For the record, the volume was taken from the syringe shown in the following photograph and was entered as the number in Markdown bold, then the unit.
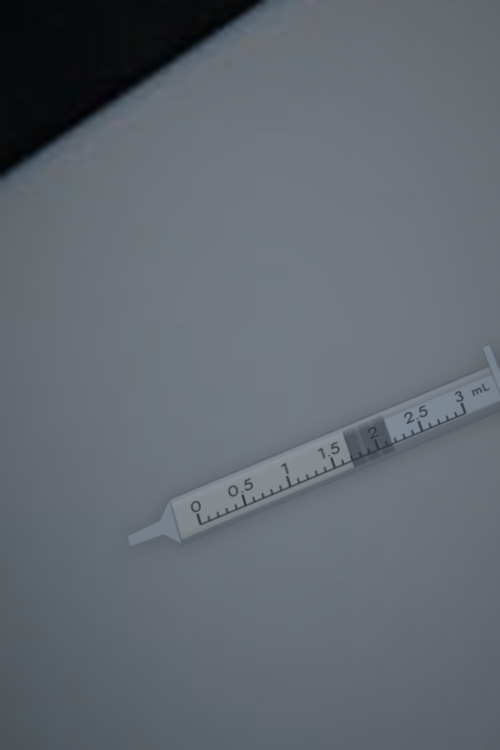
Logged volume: **1.7** mL
